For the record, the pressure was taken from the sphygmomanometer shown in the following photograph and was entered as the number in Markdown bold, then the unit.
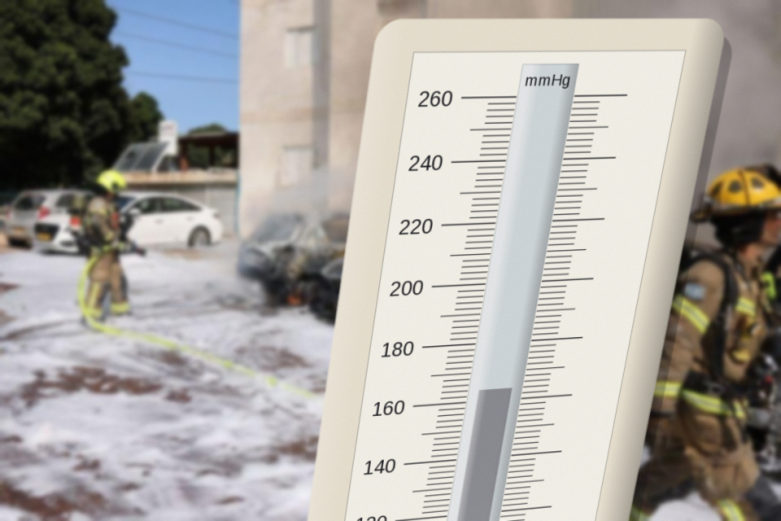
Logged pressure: **164** mmHg
